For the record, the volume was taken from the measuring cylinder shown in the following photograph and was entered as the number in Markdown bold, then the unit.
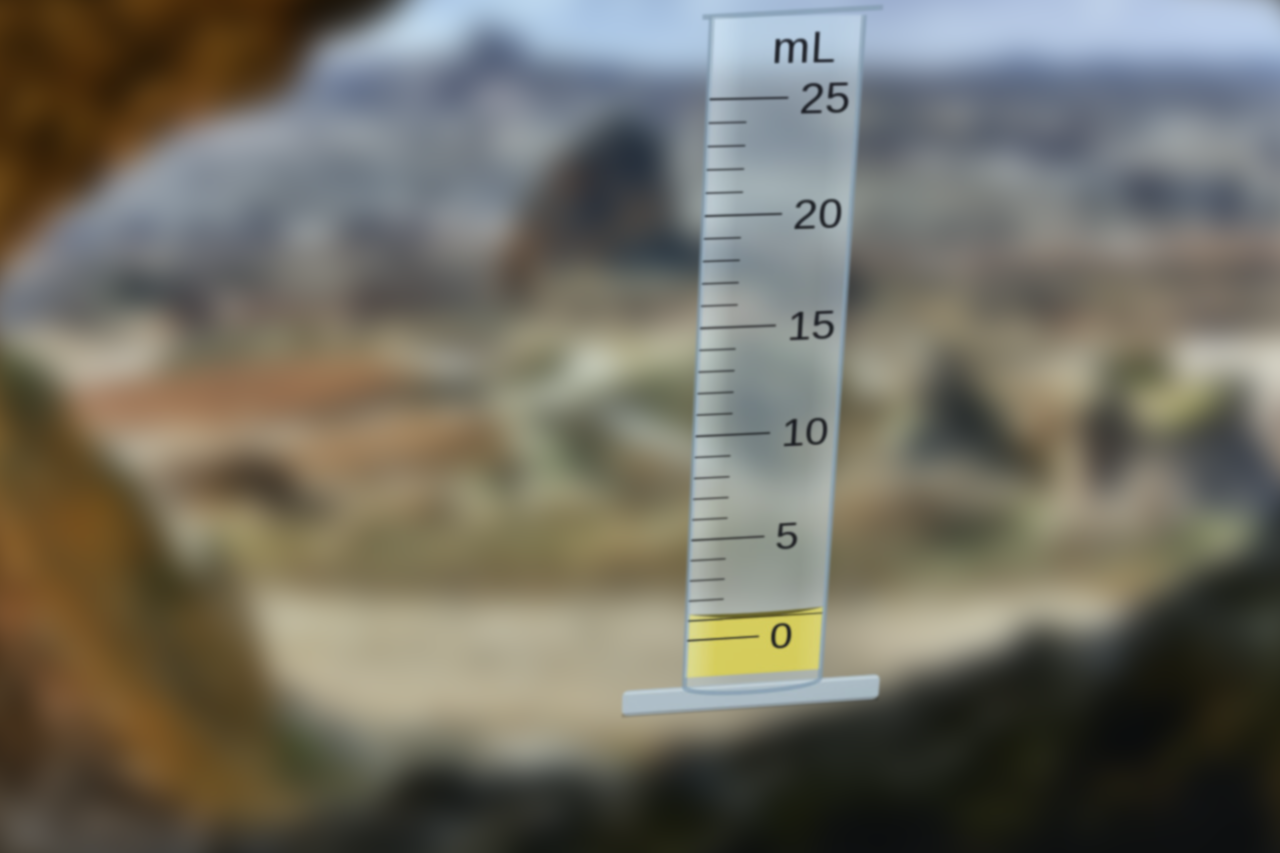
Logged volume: **1** mL
